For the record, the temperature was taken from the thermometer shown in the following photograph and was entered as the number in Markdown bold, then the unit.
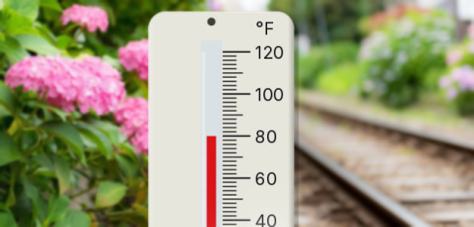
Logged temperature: **80** °F
